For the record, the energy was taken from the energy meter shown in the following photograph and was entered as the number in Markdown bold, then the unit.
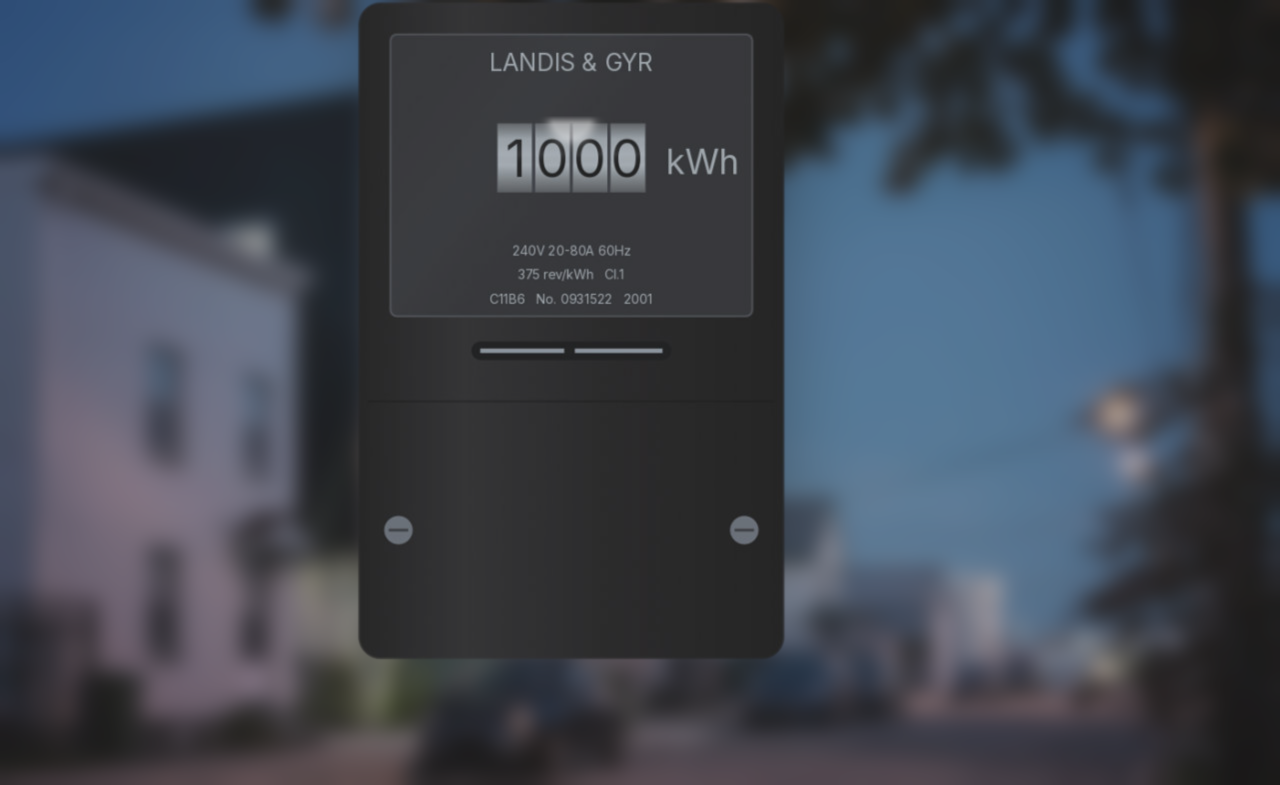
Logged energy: **1000** kWh
